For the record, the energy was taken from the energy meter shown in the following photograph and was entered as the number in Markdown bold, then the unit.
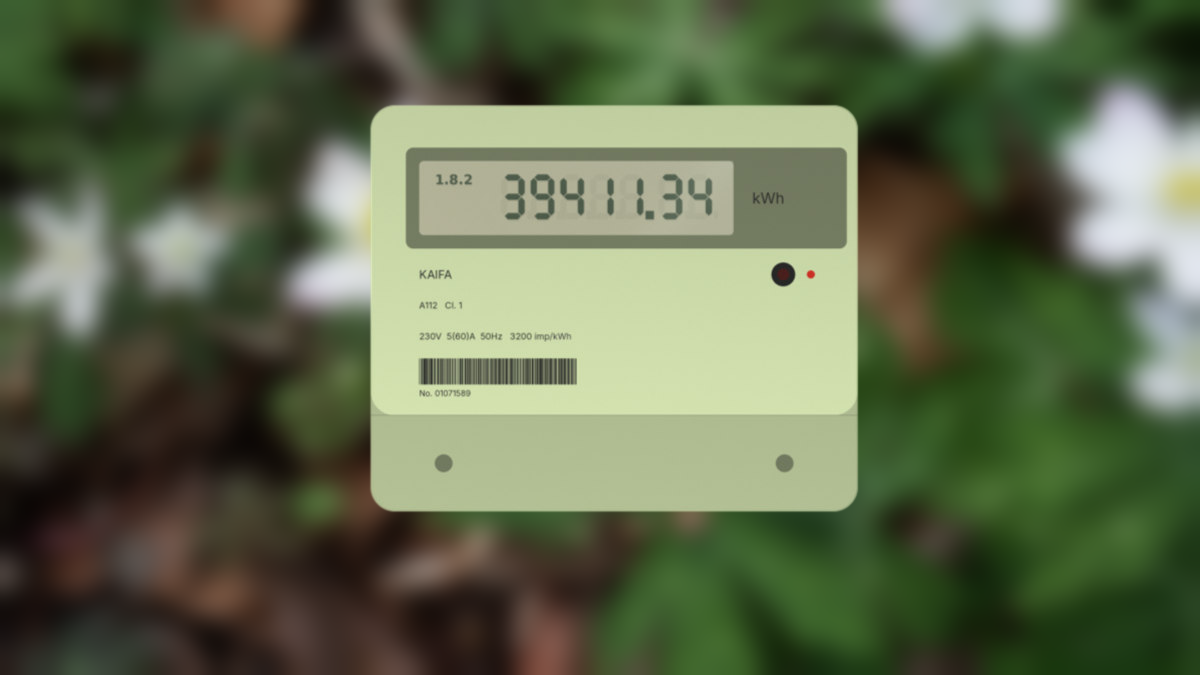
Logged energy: **39411.34** kWh
